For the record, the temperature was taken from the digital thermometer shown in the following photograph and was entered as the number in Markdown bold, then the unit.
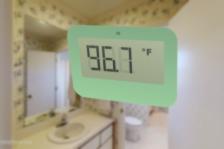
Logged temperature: **96.7** °F
